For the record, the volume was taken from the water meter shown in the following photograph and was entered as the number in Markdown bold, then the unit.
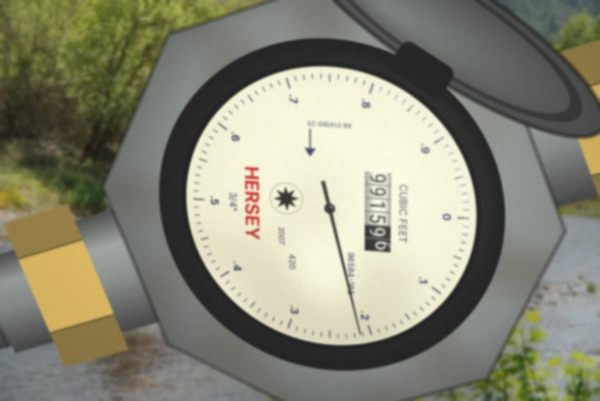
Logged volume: **991596.21** ft³
